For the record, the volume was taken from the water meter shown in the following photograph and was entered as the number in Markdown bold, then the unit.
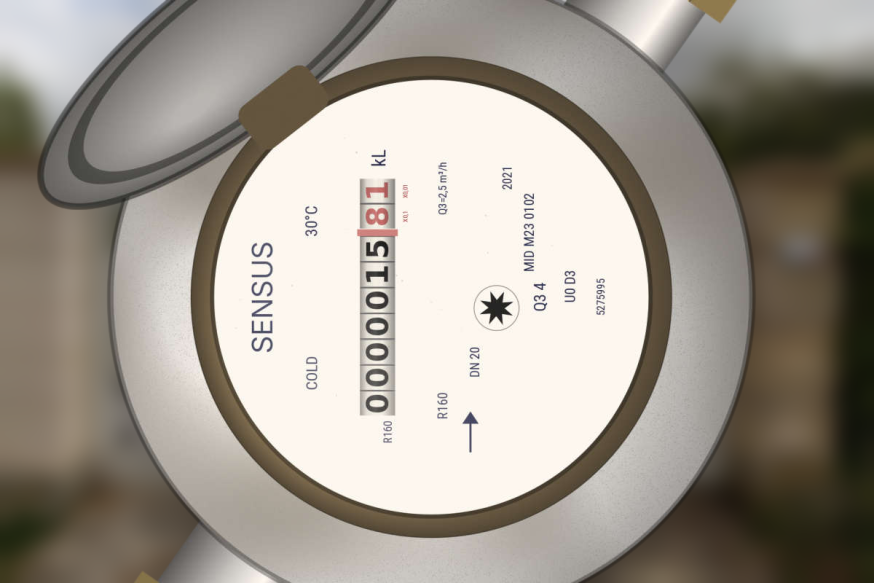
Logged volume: **15.81** kL
